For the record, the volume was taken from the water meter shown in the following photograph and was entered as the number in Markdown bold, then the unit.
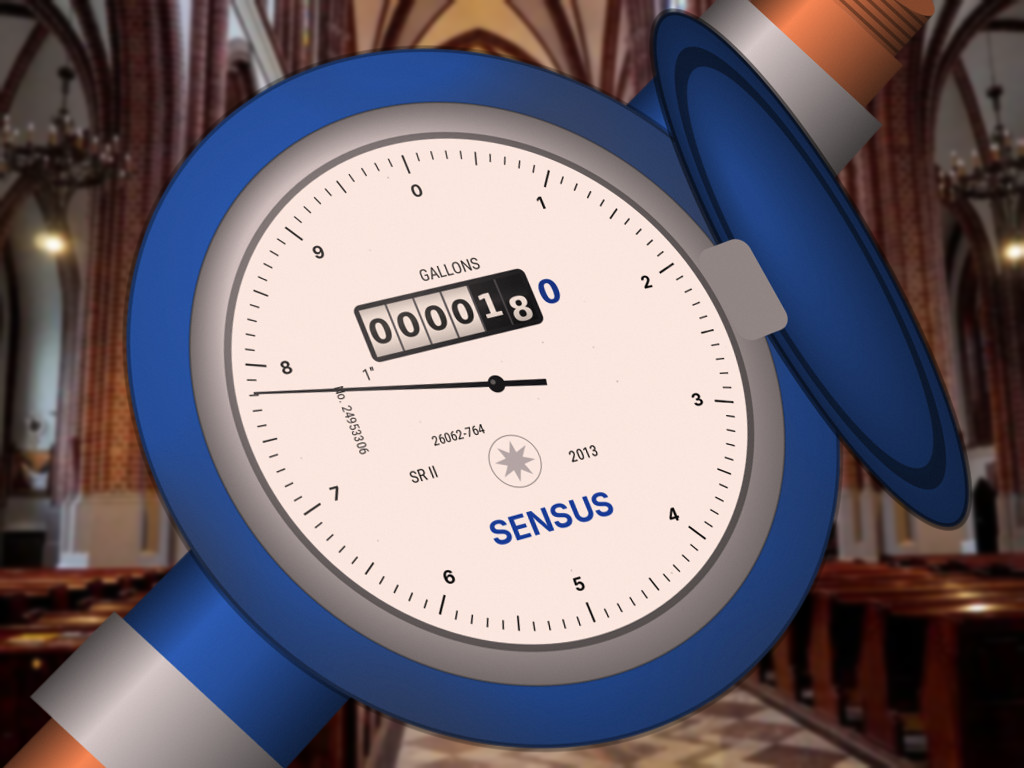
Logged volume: **177.8** gal
